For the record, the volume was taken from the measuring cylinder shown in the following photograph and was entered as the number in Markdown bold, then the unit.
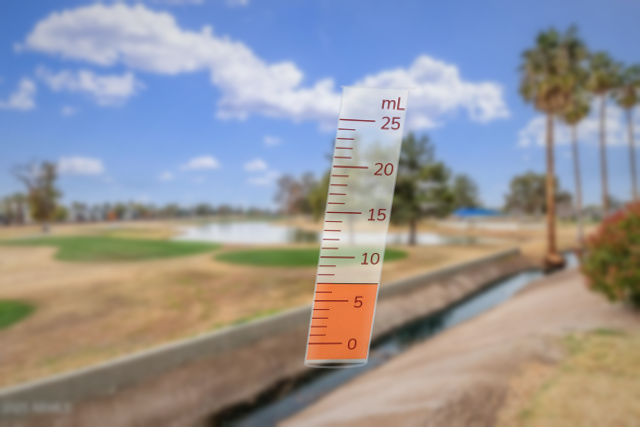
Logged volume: **7** mL
